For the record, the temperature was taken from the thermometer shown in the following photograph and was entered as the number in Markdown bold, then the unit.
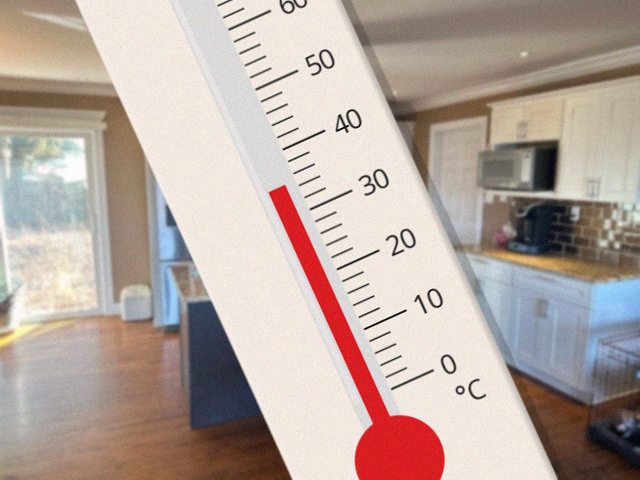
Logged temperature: **35** °C
